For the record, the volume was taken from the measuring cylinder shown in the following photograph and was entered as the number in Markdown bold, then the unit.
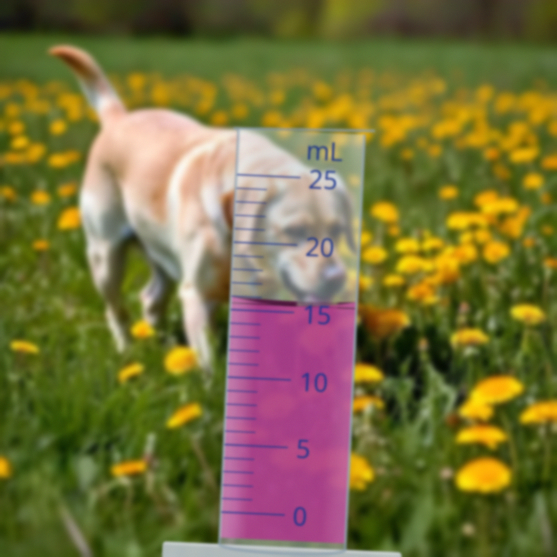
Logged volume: **15.5** mL
